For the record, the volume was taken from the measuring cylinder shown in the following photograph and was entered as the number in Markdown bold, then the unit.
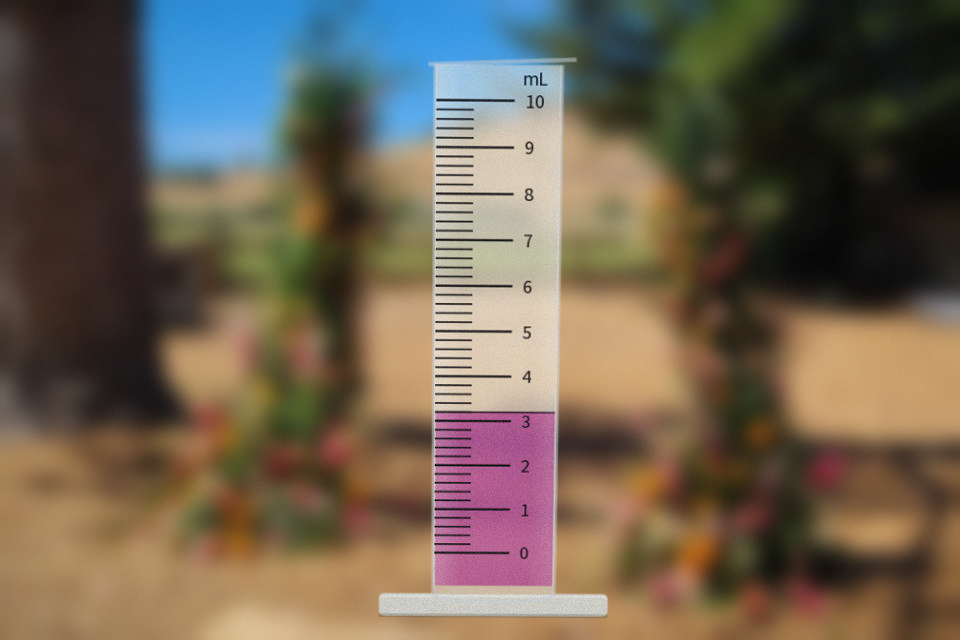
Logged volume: **3.2** mL
